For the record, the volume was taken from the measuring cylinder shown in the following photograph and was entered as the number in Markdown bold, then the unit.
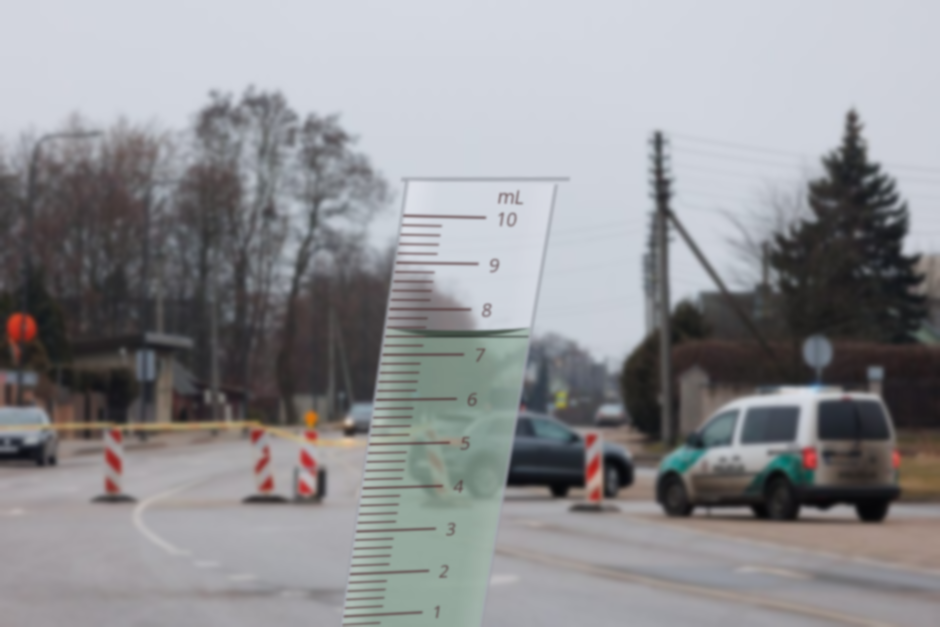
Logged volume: **7.4** mL
